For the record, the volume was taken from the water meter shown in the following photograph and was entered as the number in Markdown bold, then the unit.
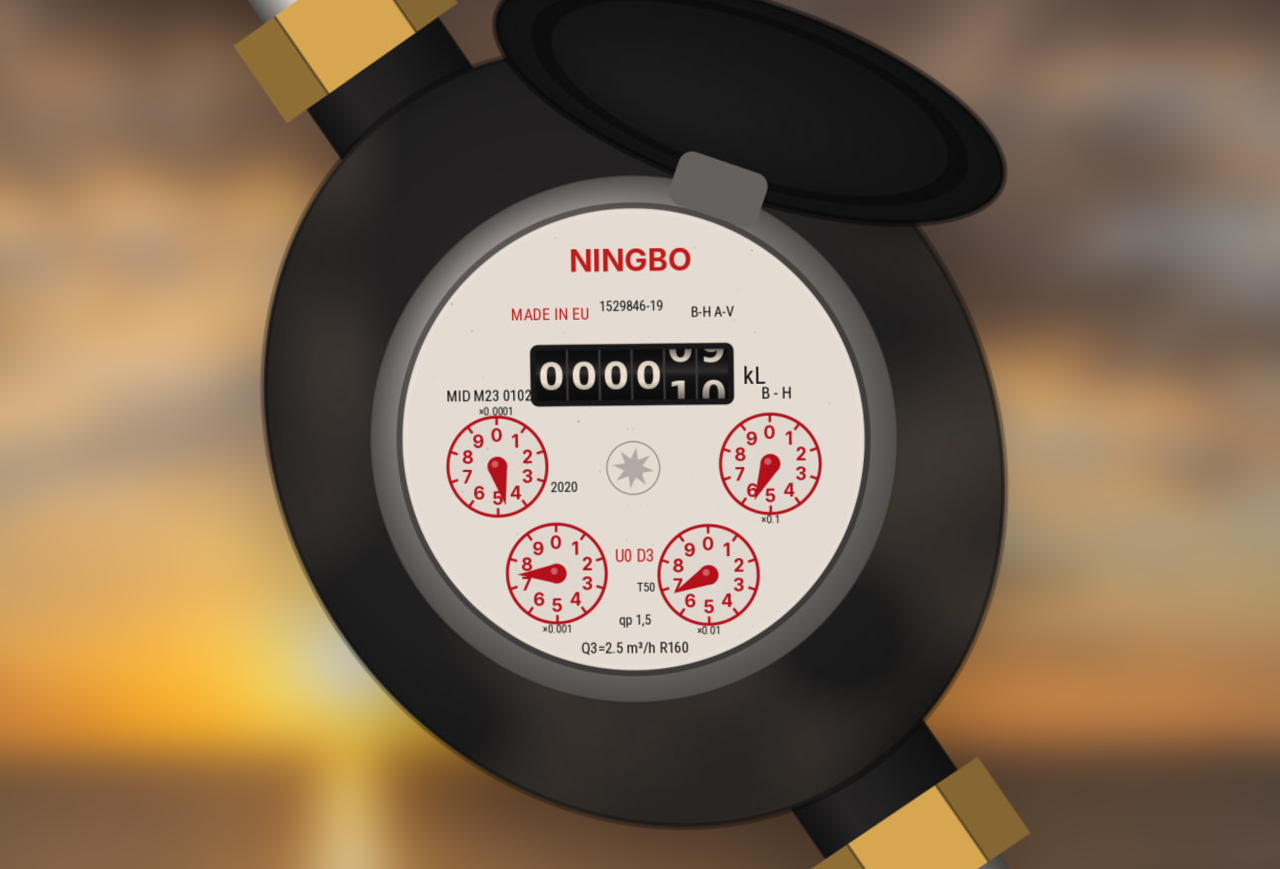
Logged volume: **9.5674** kL
